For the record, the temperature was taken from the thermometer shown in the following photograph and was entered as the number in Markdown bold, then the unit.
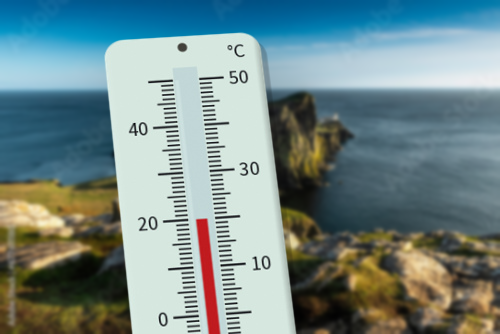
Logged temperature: **20** °C
